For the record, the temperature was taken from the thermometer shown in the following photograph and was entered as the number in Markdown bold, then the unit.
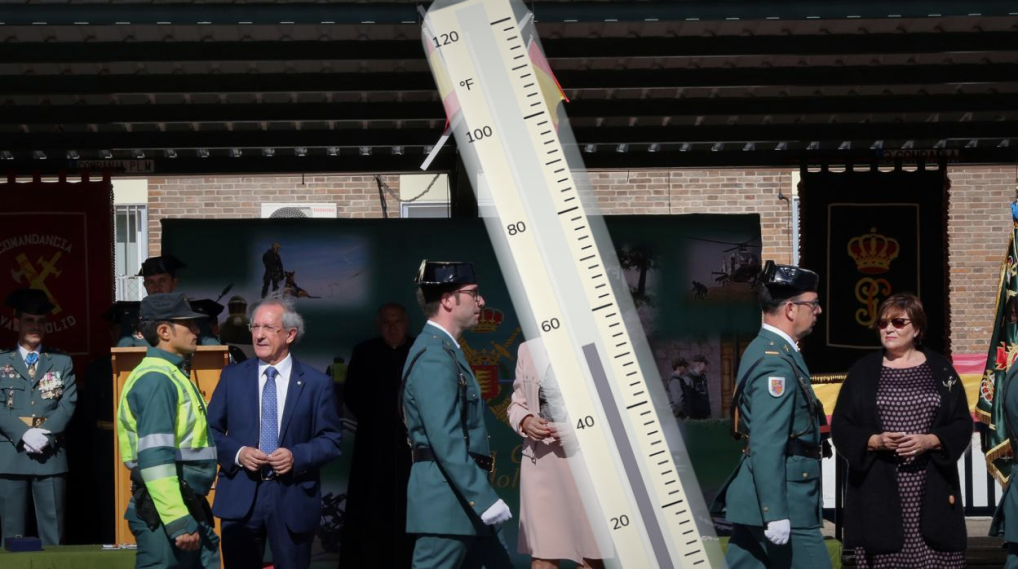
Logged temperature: **54** °F
